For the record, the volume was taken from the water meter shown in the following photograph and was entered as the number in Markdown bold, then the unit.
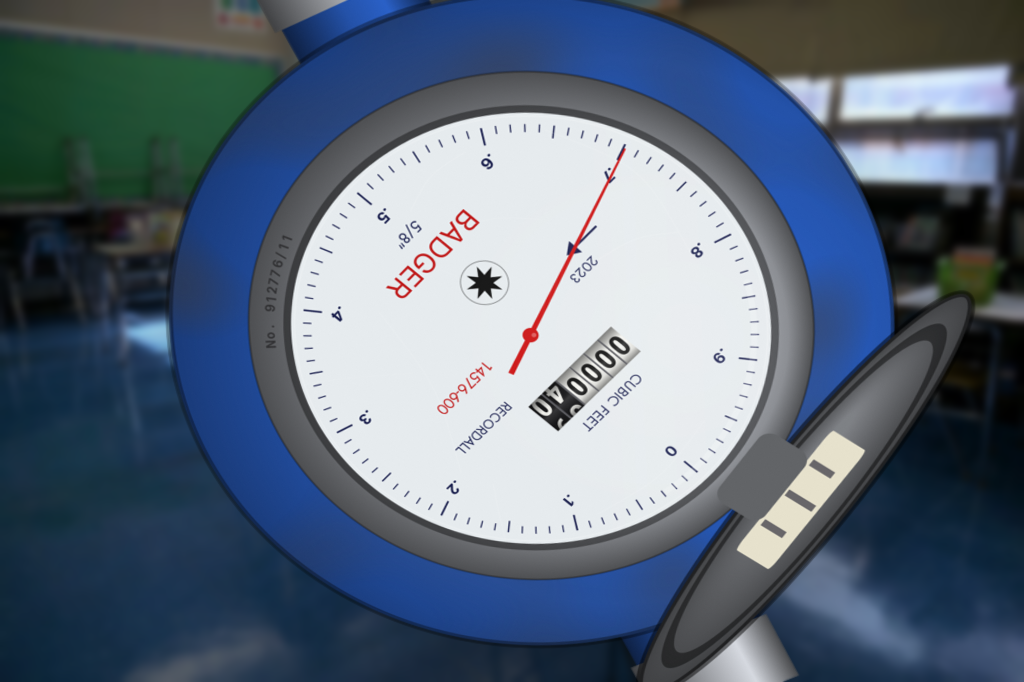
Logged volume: **39.70** ft³
